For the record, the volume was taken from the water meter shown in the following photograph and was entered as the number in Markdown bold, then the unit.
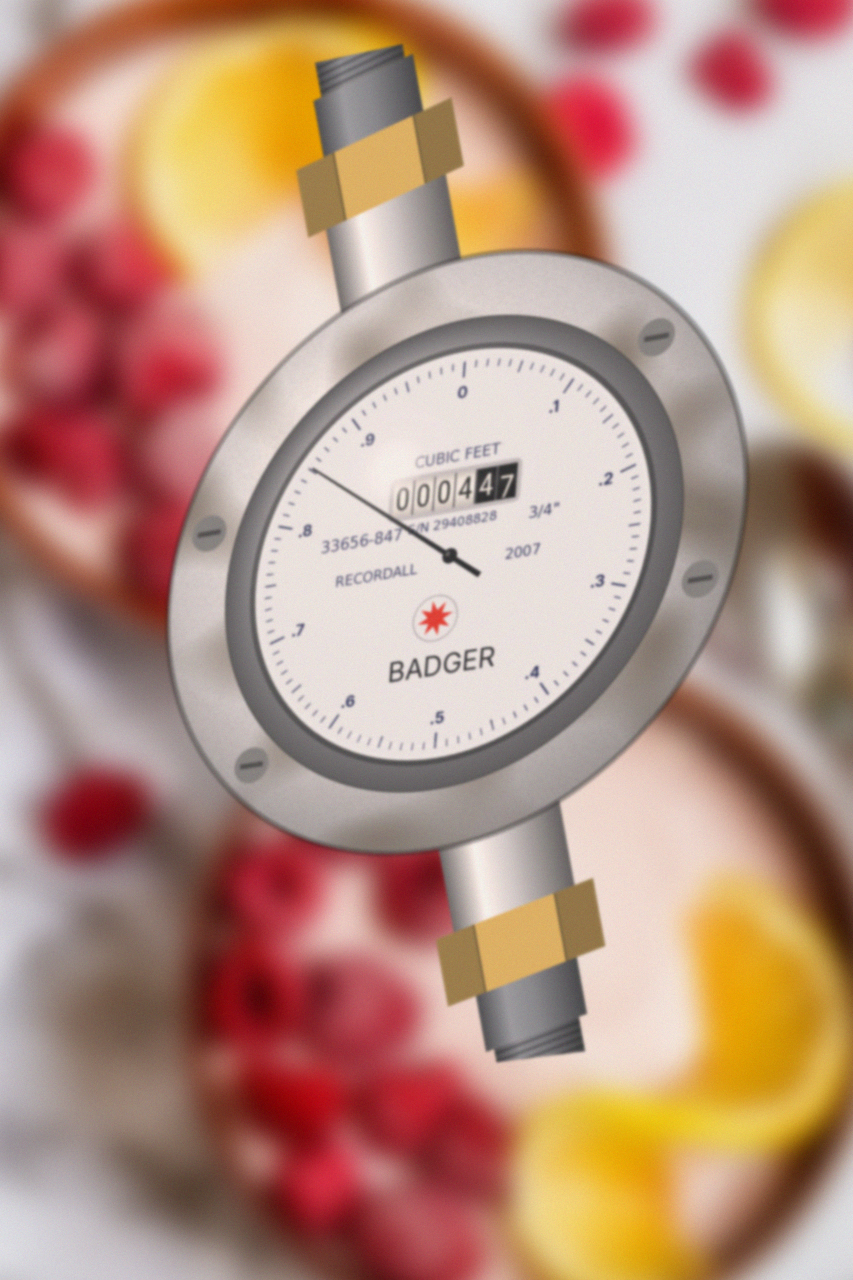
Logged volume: **446.85** ft³
